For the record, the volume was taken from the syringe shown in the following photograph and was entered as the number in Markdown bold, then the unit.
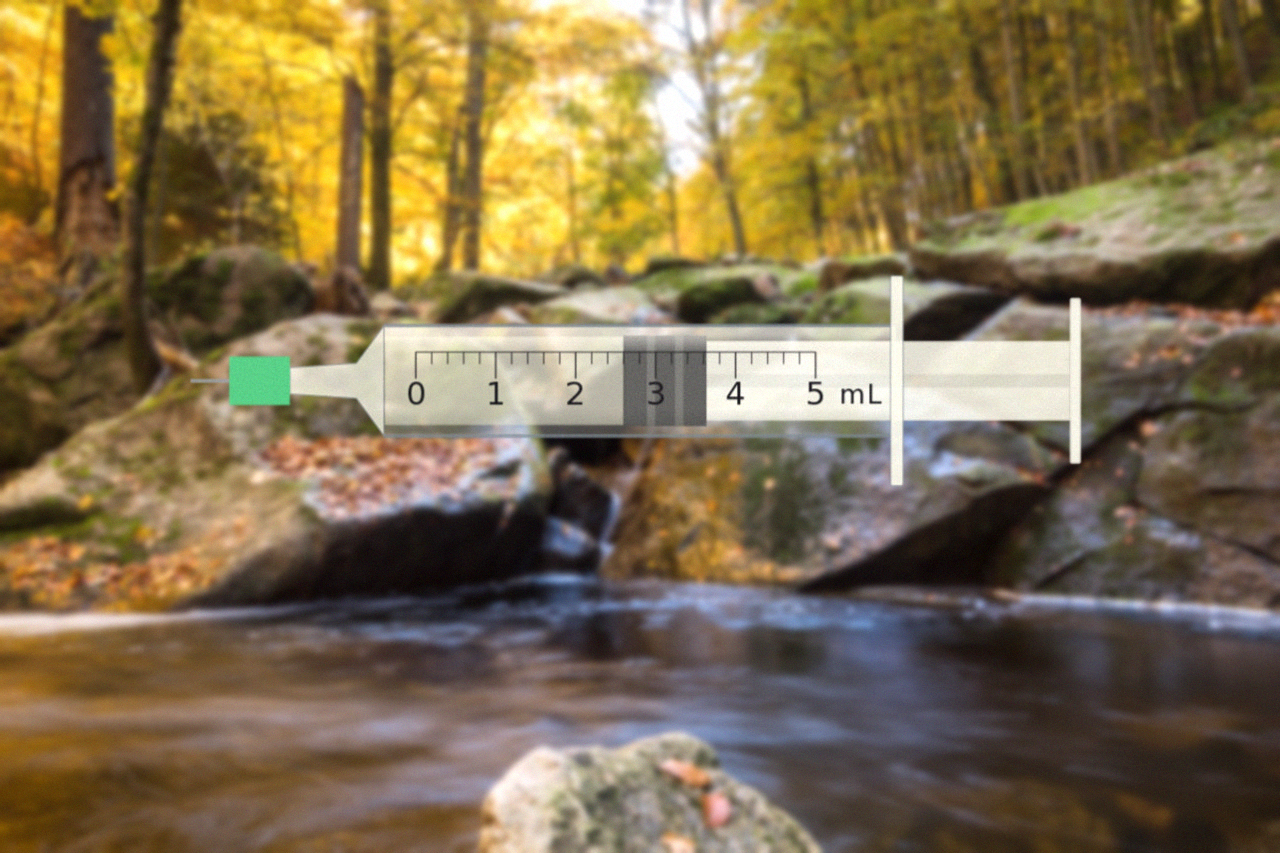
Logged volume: **2.6** mL
